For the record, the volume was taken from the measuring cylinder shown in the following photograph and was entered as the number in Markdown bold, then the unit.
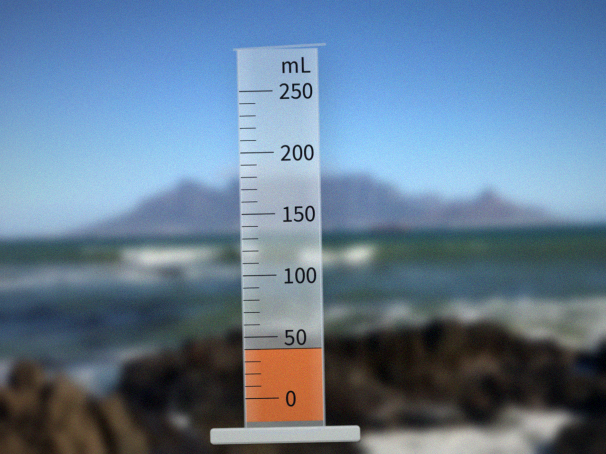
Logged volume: **40** mL
